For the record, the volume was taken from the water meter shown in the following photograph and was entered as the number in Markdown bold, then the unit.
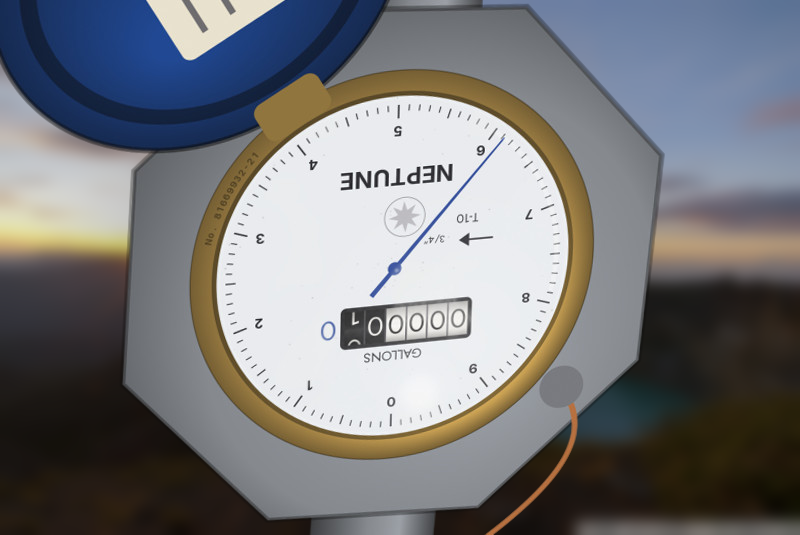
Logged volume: **6.1** gal
